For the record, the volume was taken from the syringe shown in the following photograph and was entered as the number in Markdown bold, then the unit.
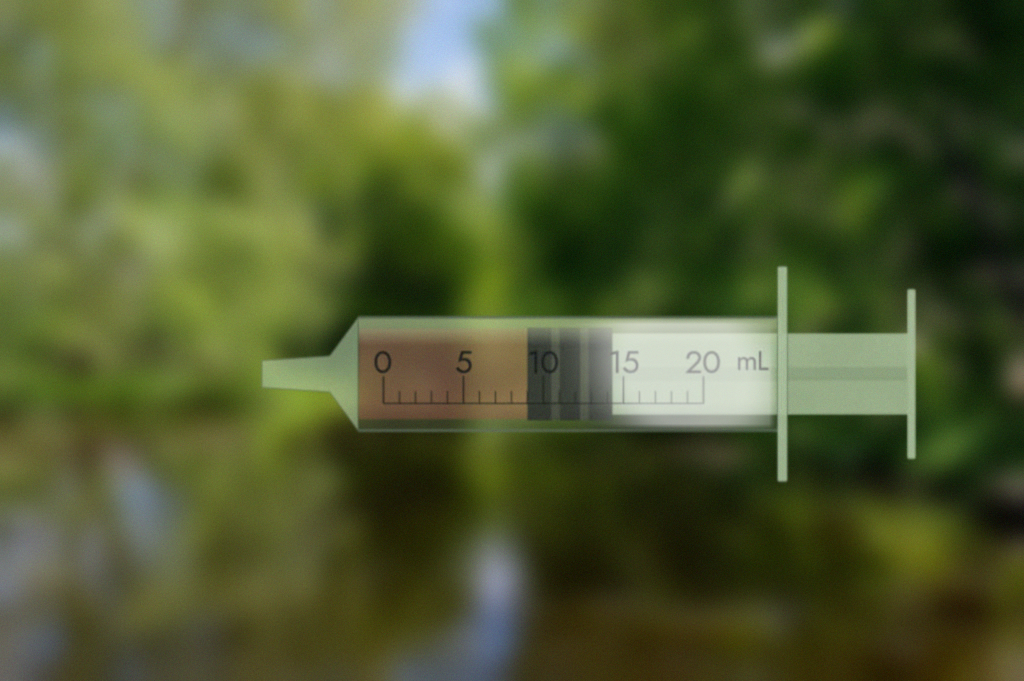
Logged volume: **9** mL
